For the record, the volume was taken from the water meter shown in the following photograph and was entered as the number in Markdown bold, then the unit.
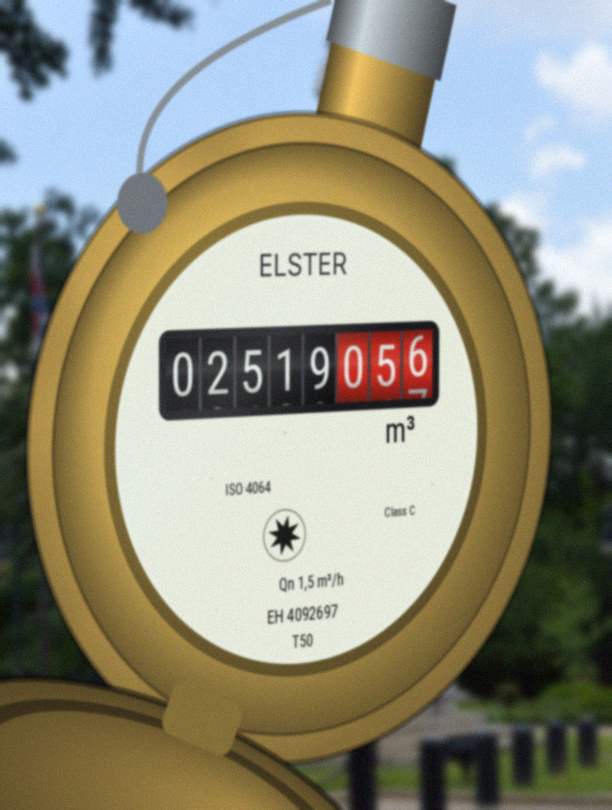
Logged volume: **2519.056** m³
